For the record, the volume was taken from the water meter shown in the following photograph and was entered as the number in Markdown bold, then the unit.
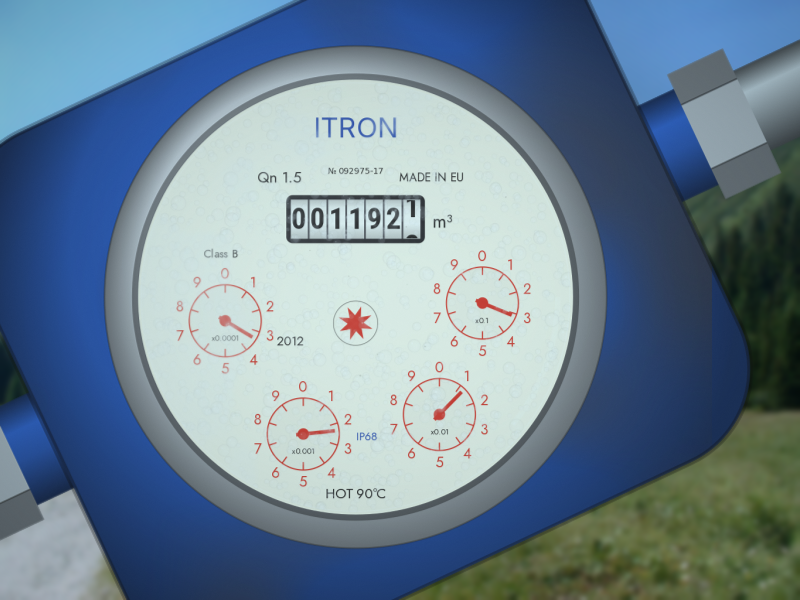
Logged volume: **11921.3123** m³
